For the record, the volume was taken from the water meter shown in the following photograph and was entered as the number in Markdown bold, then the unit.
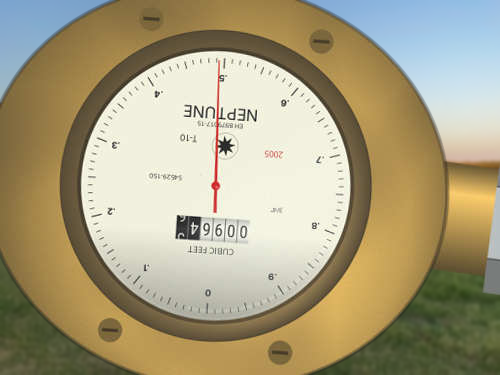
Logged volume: **9645.49** ft³
